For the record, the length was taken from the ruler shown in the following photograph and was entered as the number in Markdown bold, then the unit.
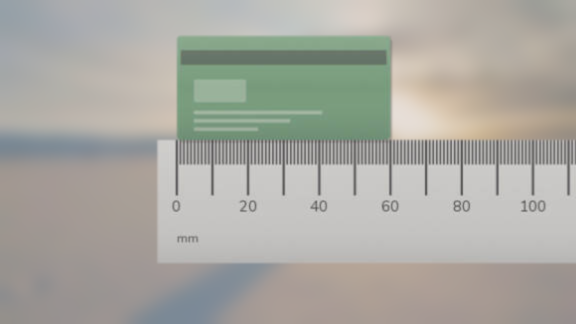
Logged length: **60** mm
